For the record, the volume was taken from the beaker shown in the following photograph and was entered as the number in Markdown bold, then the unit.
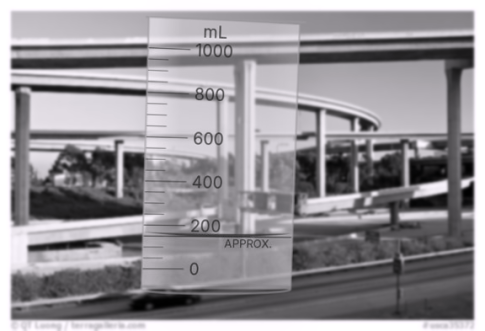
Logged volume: **150** mL
